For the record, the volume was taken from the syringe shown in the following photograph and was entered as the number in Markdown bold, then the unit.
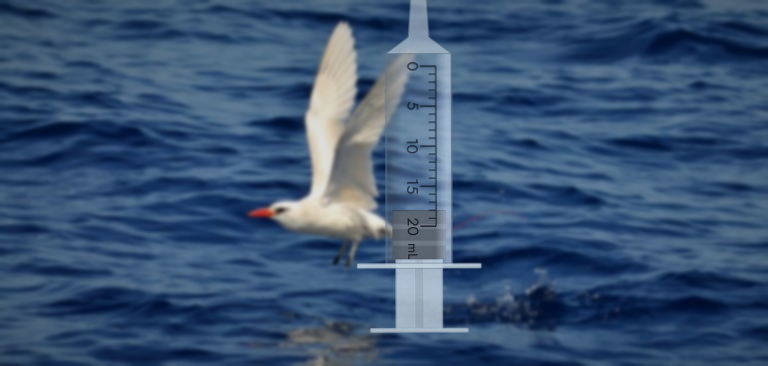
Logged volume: **18** mL
